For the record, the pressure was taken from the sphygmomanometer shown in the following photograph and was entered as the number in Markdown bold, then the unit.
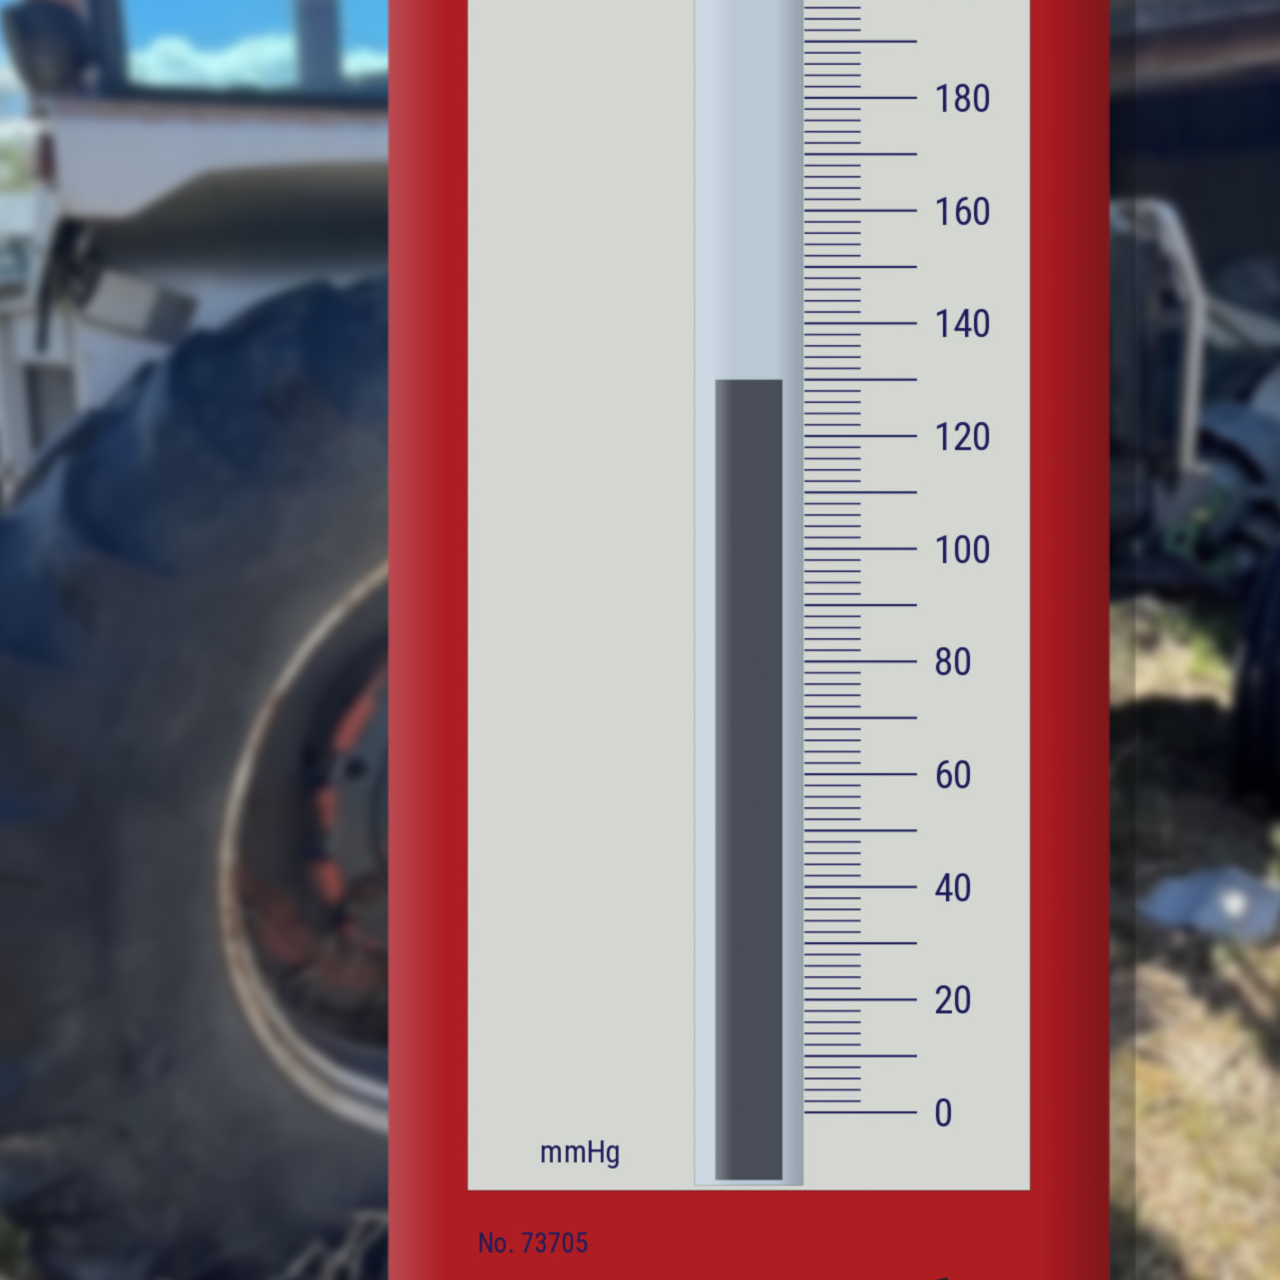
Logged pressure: **130** mmHg
